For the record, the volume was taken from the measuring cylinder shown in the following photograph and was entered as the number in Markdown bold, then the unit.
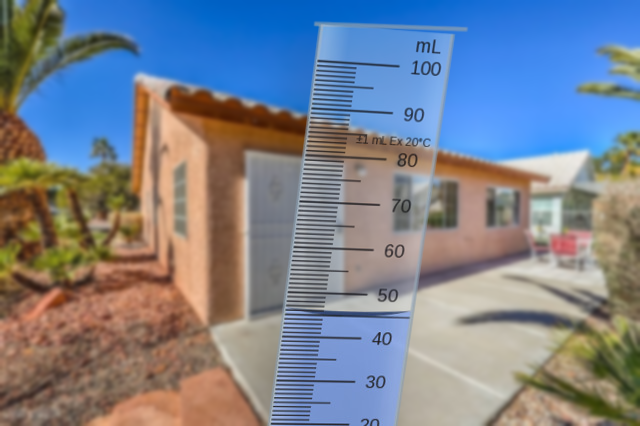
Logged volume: **45** mL
